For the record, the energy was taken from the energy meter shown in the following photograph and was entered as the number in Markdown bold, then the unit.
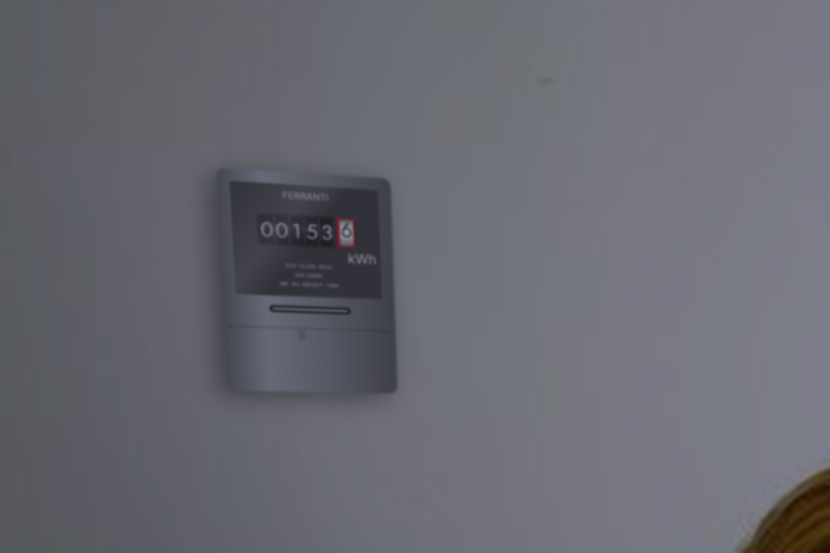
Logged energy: **153.6** kWh
